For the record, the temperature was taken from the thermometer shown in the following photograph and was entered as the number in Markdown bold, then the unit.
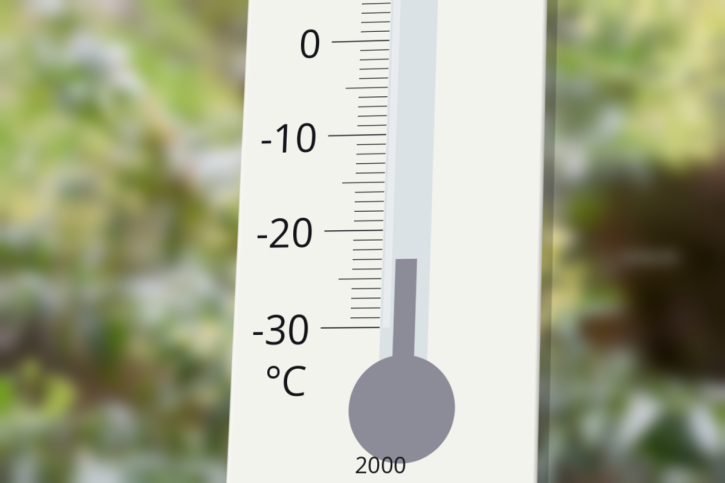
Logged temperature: **-23** °C
